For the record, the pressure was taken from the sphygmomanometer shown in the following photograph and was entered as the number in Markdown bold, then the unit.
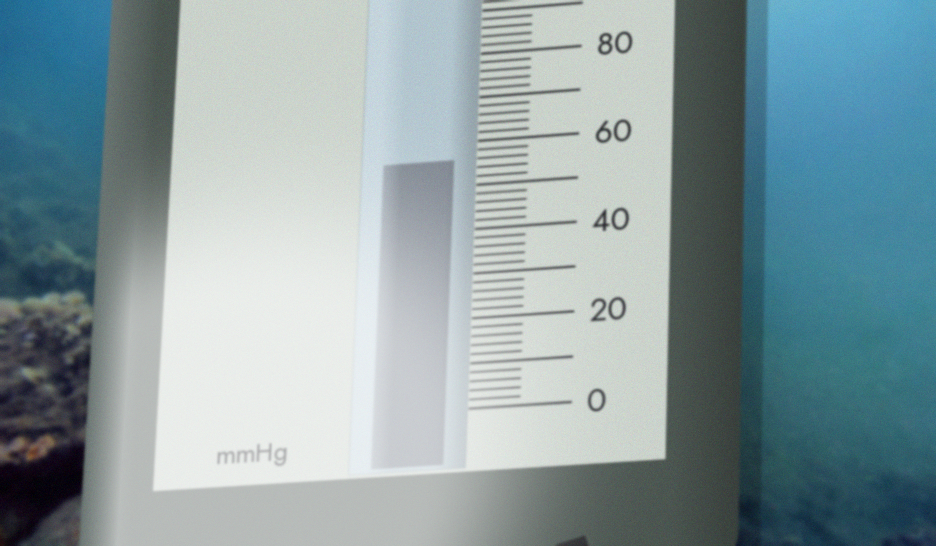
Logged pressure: **56** mmHg
